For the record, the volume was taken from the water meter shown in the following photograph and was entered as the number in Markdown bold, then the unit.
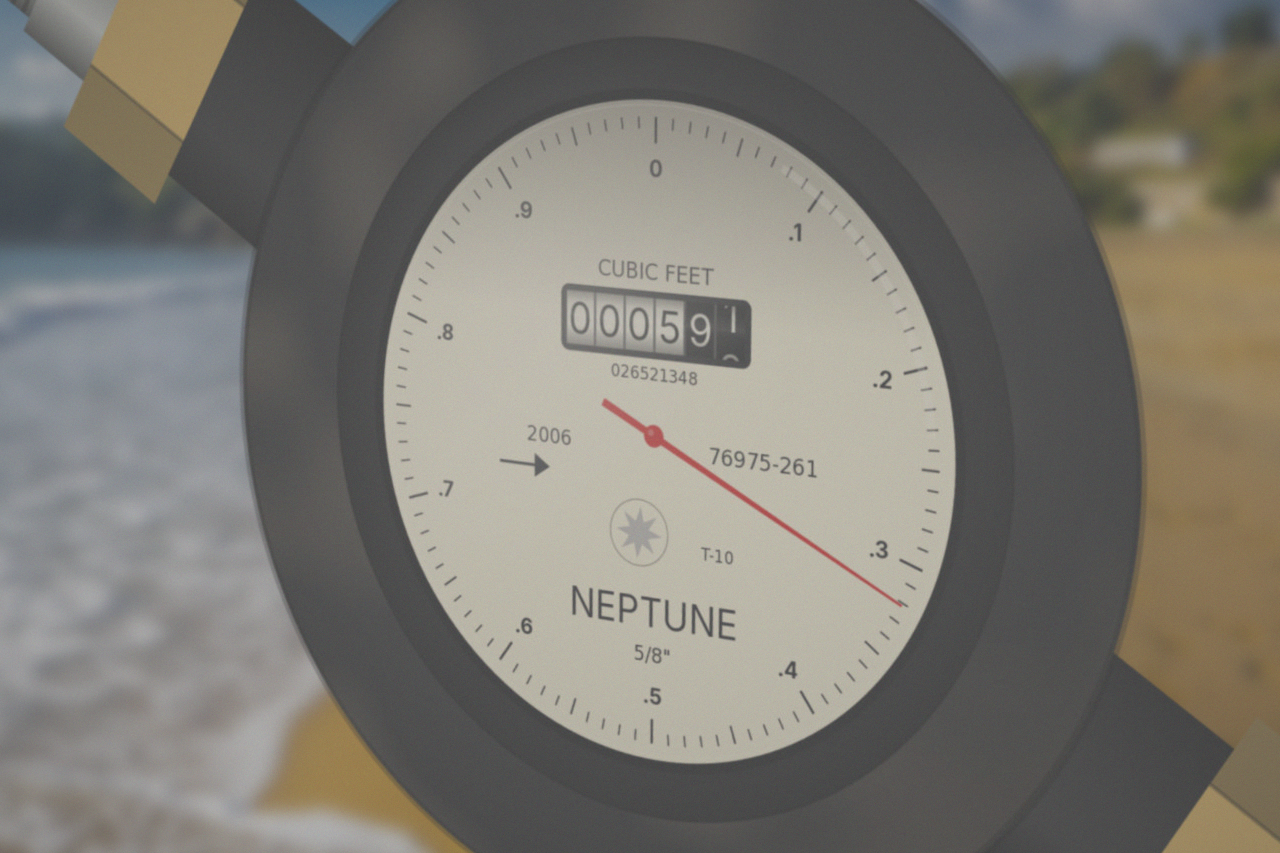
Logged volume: **591.32** ft³
